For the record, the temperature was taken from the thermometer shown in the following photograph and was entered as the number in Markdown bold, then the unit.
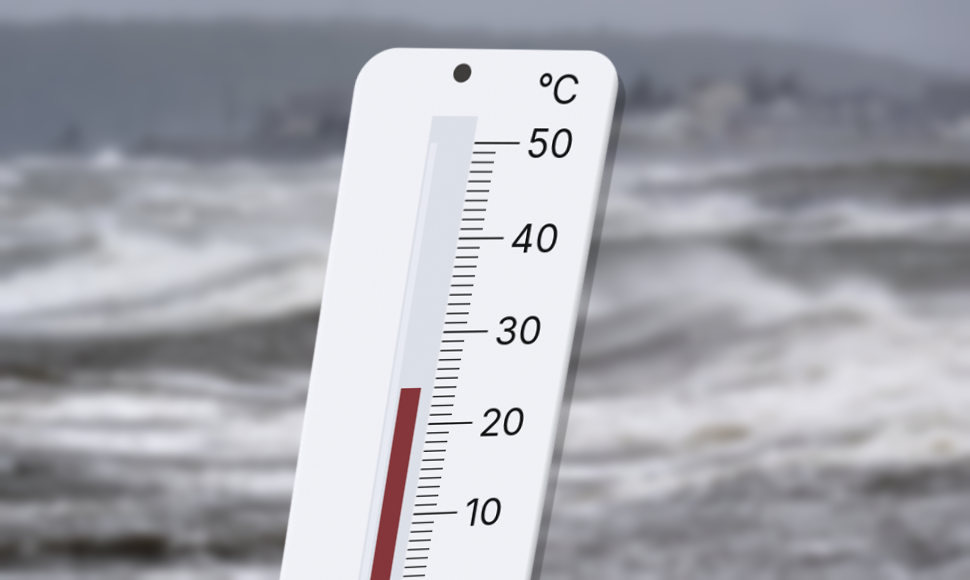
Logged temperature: **24** °C
